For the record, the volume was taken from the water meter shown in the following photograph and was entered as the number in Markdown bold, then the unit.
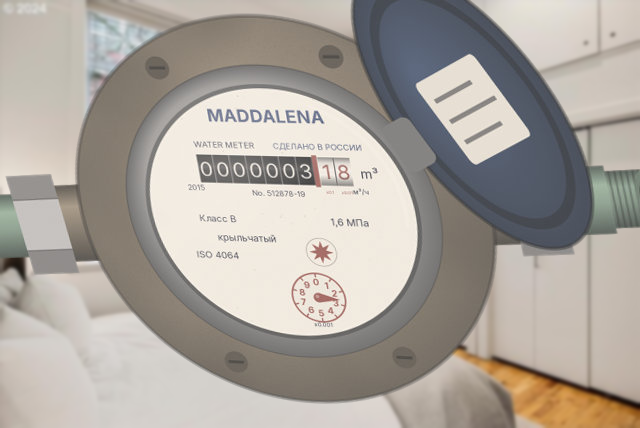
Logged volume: **3.182** m³
